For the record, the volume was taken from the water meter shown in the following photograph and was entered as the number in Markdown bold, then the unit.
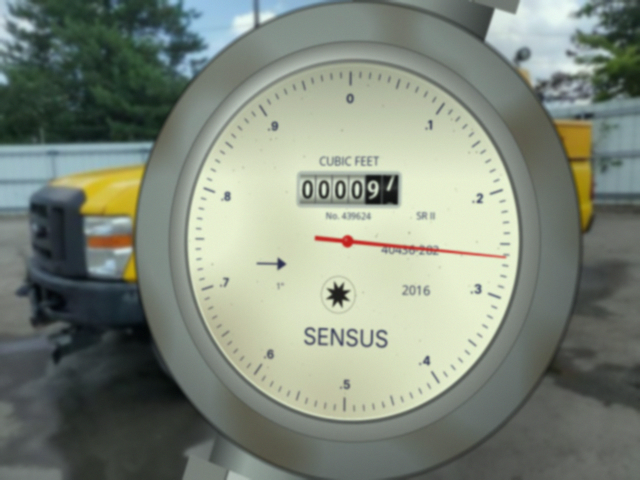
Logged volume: **97.26** ft³
